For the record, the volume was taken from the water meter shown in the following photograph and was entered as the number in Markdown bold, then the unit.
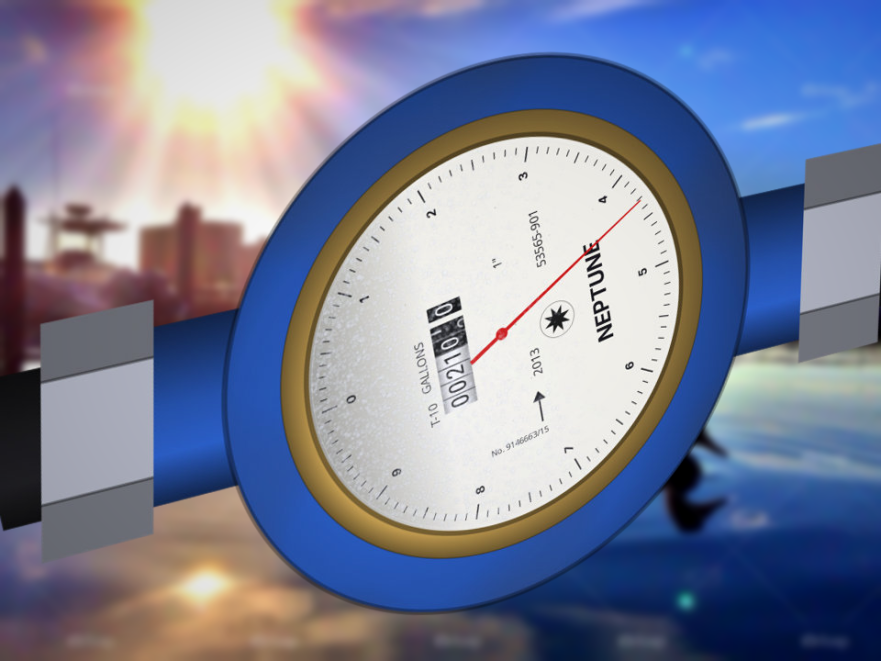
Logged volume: **21014.3** gal
